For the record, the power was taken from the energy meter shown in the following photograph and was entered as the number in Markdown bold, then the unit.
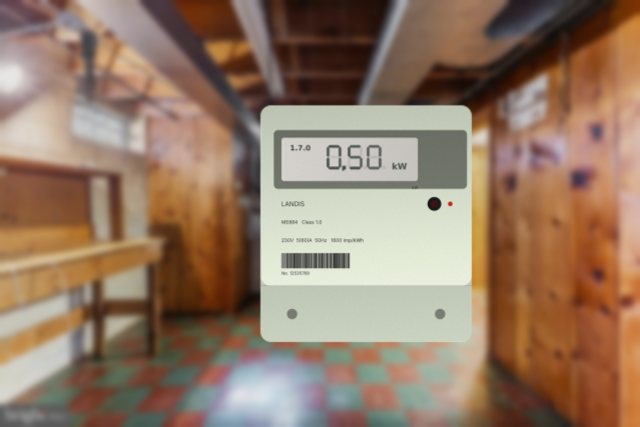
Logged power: **0.50** kW
